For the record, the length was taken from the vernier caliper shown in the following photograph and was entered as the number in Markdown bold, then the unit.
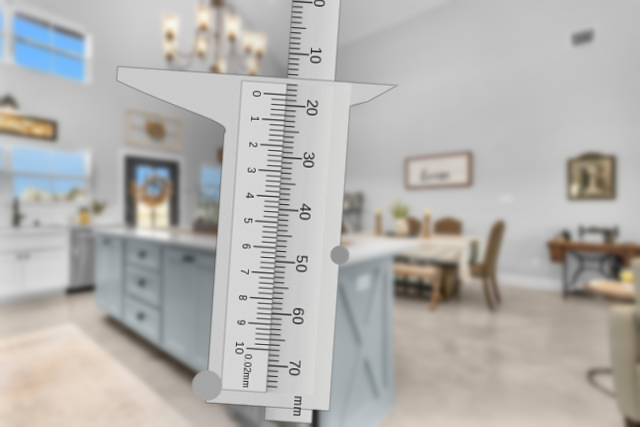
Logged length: **18.0** mm
